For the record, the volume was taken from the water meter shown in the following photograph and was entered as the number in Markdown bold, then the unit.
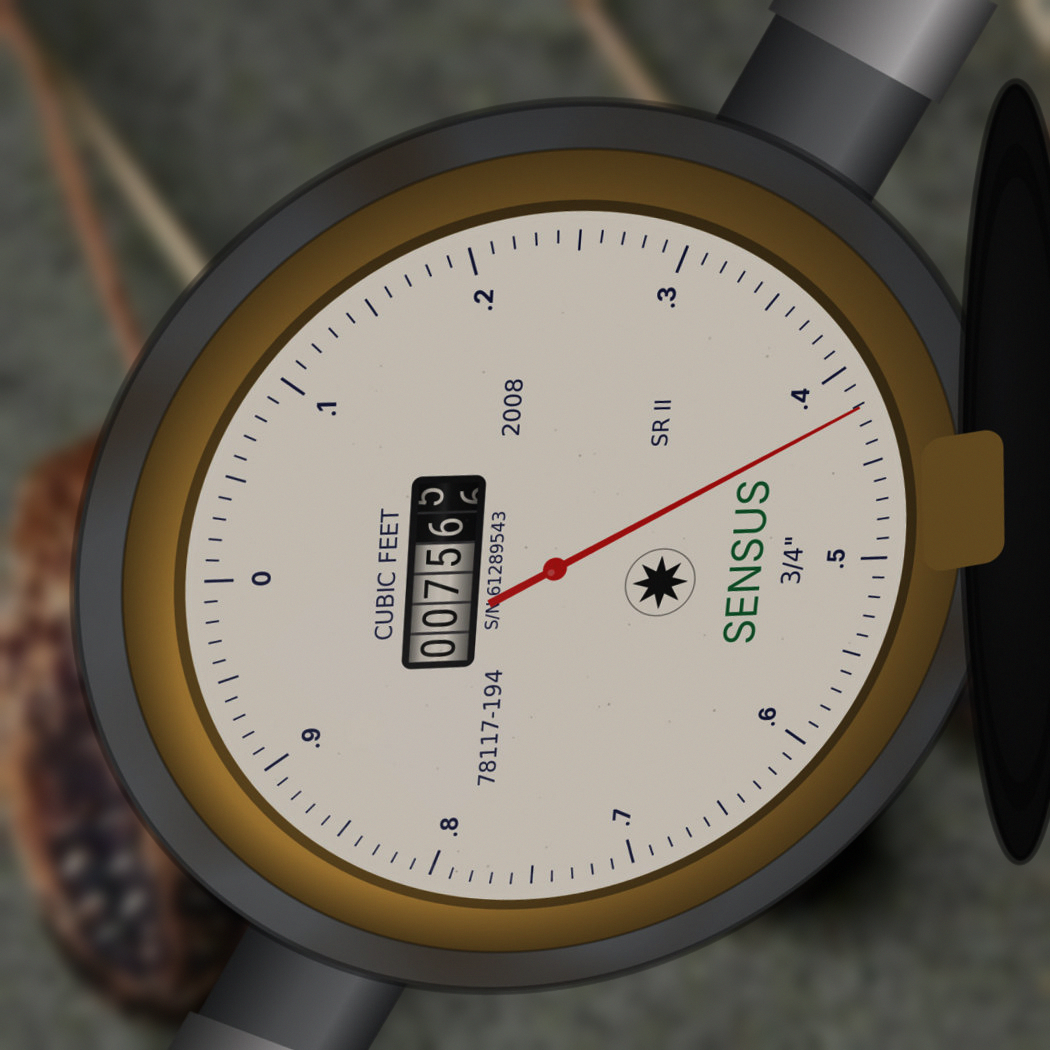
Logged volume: **7565.42** ft³
